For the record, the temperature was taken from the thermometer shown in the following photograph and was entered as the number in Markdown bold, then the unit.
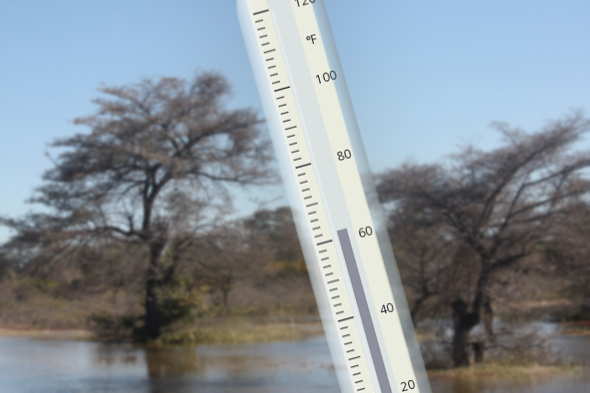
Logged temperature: **62** °F
